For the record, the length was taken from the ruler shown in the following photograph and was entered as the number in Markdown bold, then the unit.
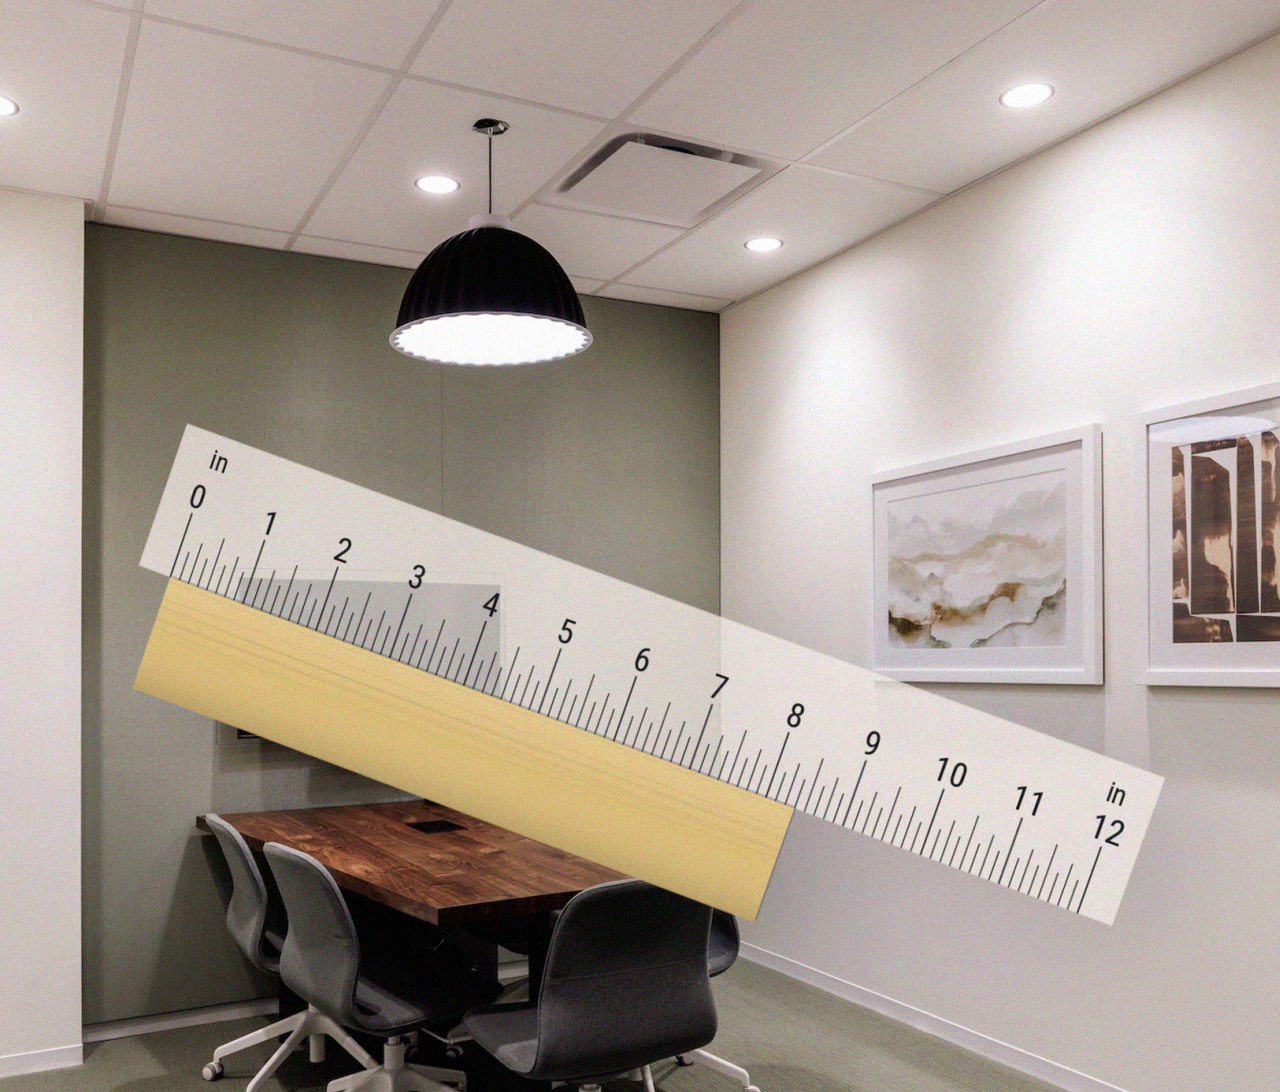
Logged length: **8.375** in
